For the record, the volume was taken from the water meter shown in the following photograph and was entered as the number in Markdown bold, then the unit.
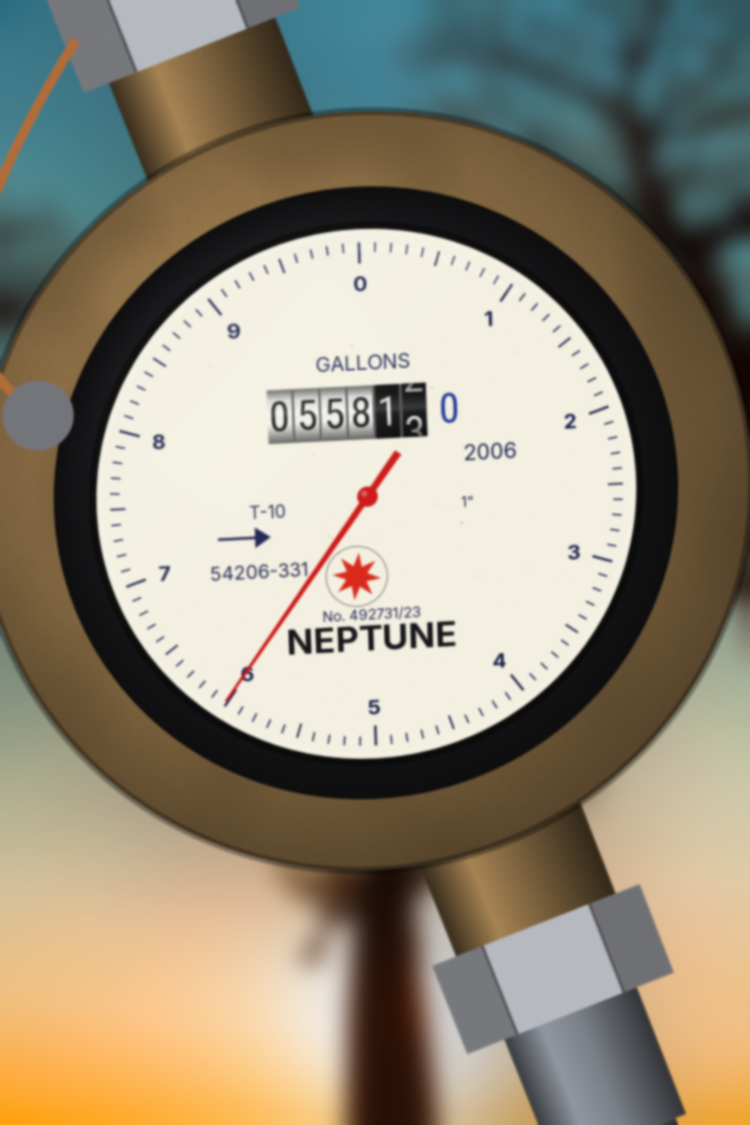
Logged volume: **558126.0** gal
